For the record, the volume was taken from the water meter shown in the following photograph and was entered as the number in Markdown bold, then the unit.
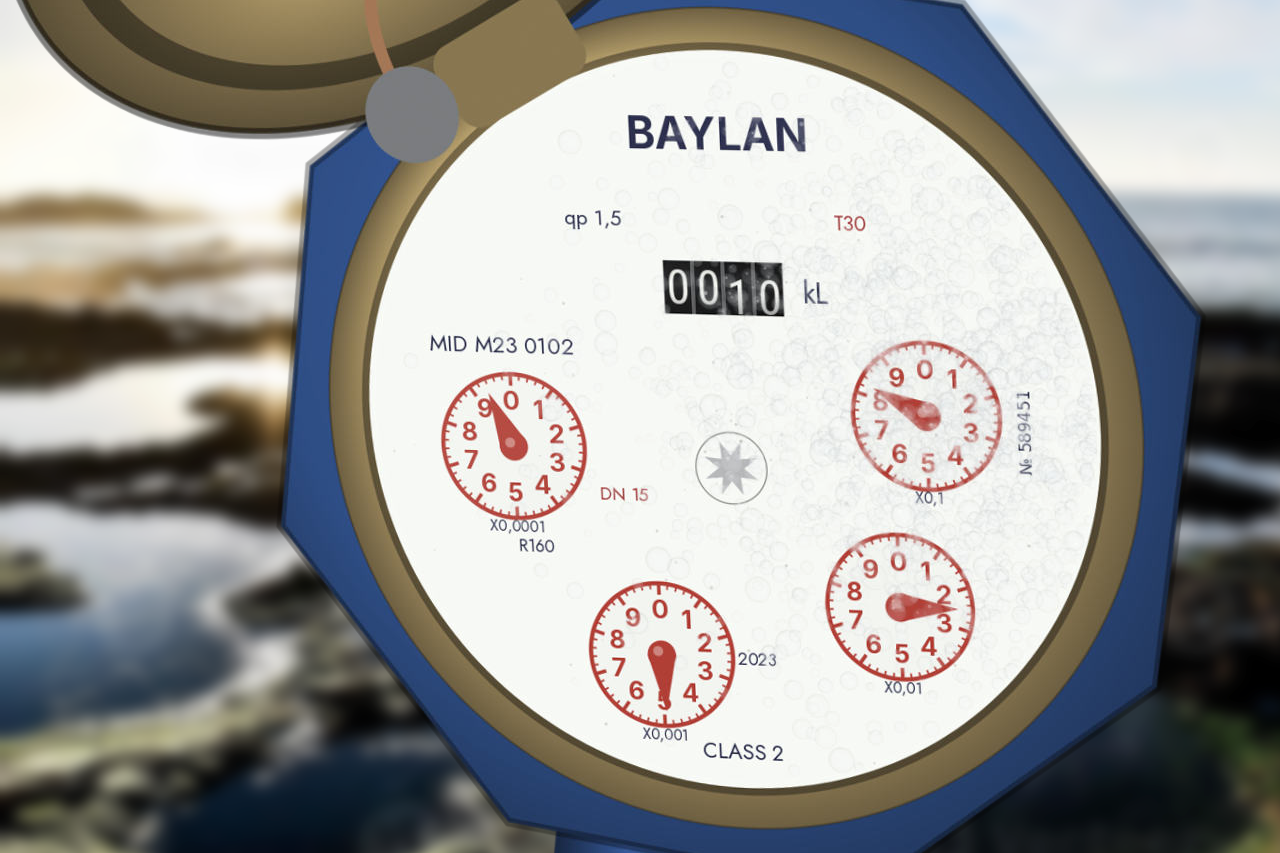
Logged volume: **9.8249** kL
